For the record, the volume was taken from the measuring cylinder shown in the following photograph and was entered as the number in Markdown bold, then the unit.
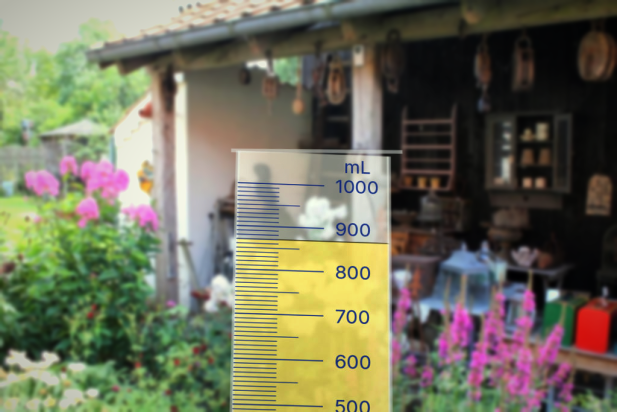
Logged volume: **870** mL
